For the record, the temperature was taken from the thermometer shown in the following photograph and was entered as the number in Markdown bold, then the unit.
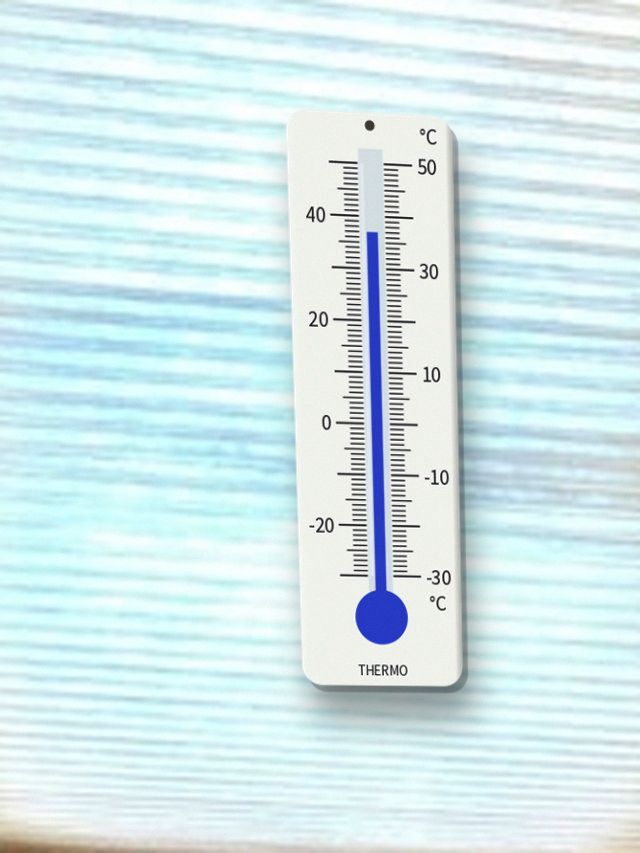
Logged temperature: **37** °C
